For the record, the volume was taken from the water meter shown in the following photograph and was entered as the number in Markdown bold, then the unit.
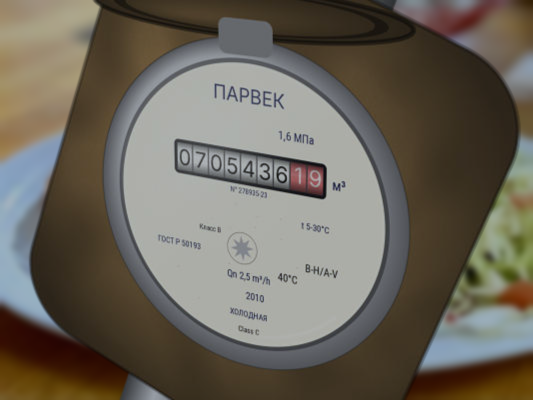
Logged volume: **705436.19** m³
